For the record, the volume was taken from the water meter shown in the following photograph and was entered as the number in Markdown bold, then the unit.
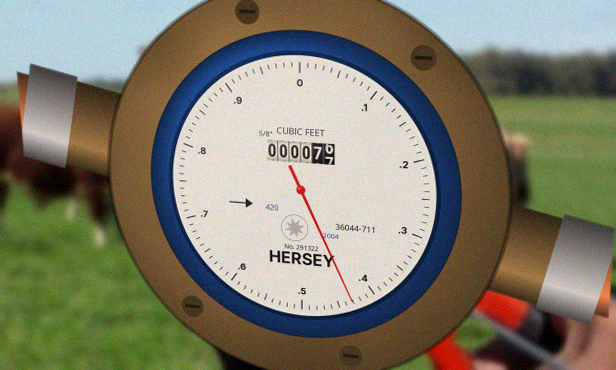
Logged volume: **76.43** ft³
